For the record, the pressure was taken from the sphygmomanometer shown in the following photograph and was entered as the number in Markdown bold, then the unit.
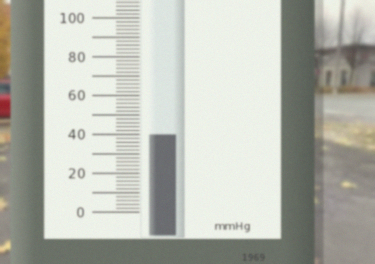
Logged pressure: **40** mmHg
